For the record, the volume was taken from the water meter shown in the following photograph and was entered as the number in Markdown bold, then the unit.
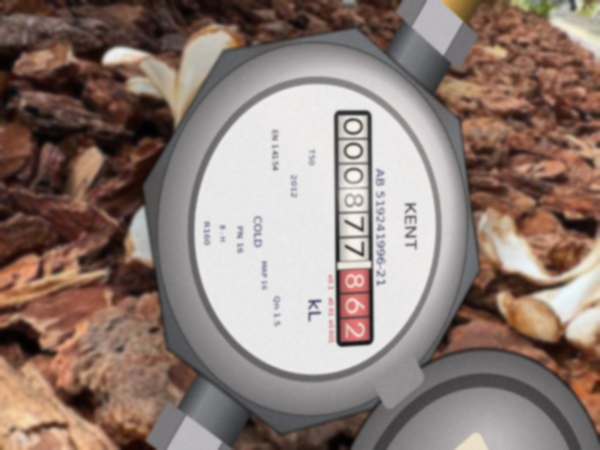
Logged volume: **877.862** kL
